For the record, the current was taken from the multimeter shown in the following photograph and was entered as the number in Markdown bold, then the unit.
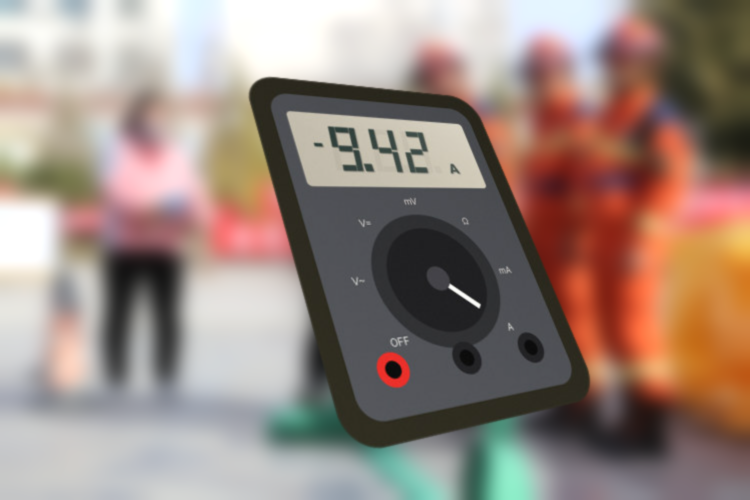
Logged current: **-9.42** A
